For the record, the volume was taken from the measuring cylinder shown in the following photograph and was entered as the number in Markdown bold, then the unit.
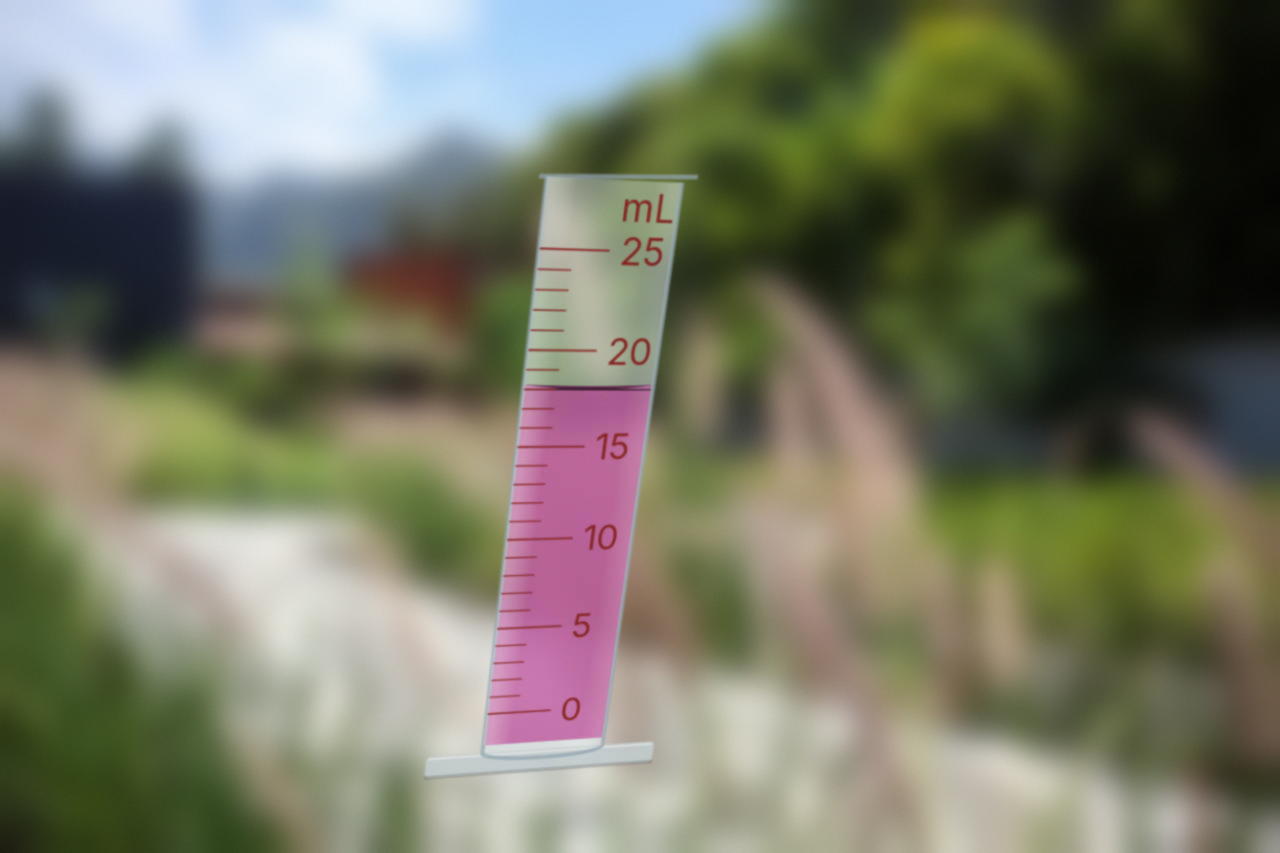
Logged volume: **18** mL
